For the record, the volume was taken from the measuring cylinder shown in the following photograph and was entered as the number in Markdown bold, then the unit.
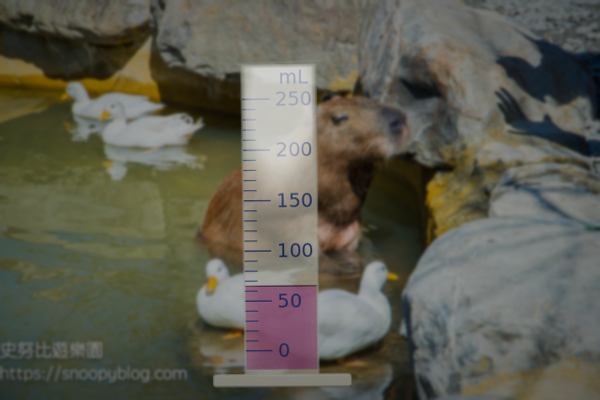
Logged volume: **65** mL
